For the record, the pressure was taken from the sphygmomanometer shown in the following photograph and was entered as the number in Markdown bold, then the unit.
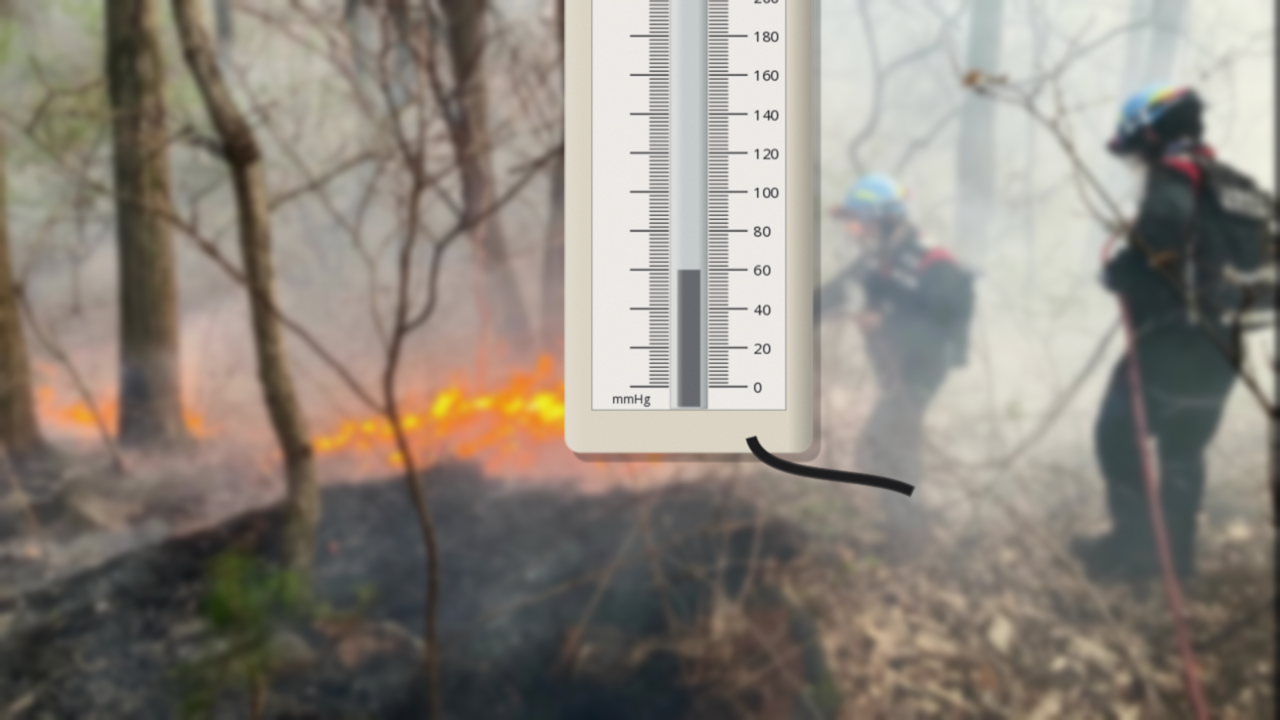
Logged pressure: **60** mmHg
